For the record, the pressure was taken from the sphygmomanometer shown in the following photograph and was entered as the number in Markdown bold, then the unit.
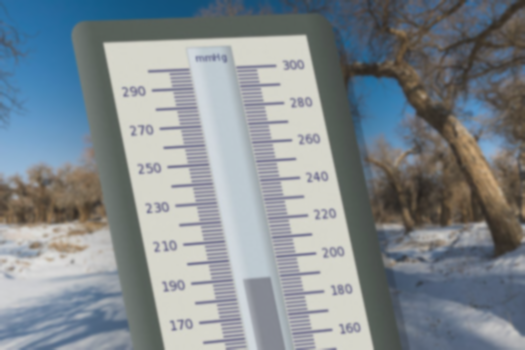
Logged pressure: **190** mmHg
